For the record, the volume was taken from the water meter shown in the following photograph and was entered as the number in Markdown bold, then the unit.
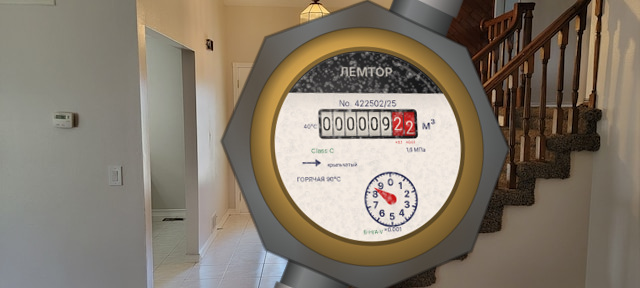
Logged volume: **9.218** m³
